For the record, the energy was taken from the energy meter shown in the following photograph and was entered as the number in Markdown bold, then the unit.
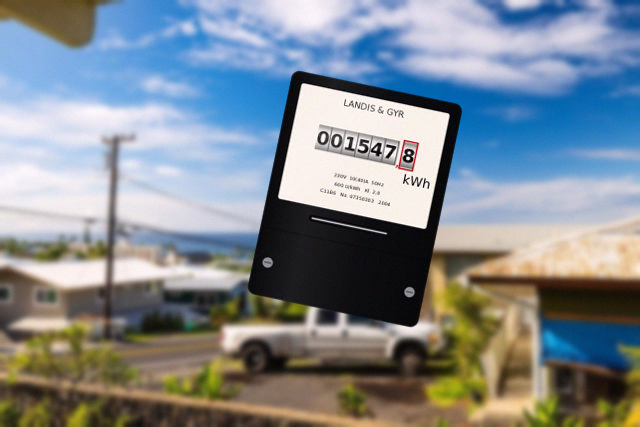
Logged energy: **1547.8** kWh
